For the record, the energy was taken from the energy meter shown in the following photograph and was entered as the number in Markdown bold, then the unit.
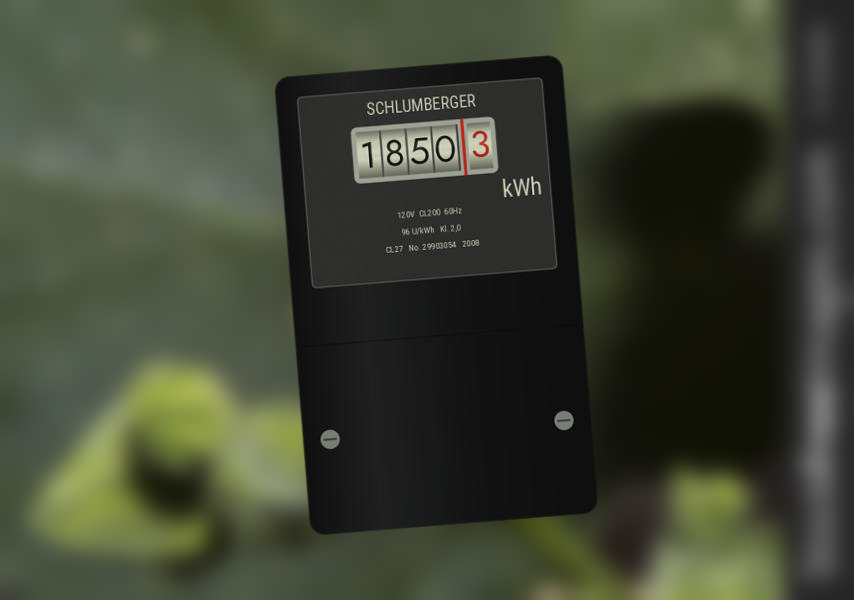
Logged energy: **1850.3** kWh
